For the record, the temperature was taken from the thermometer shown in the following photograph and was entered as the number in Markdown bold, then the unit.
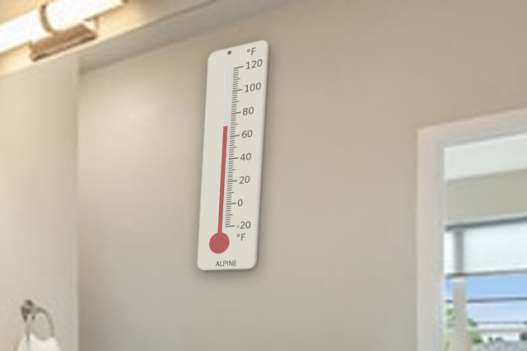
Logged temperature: **70** °F
